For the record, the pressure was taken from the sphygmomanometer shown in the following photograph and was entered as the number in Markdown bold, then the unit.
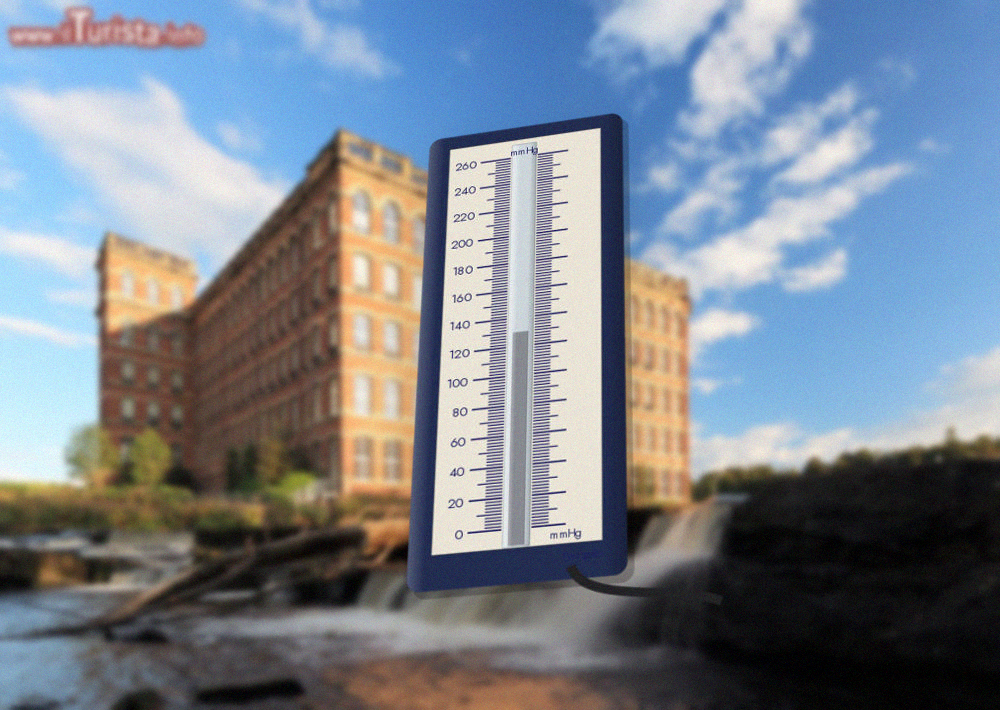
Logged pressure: **130** mmHg
